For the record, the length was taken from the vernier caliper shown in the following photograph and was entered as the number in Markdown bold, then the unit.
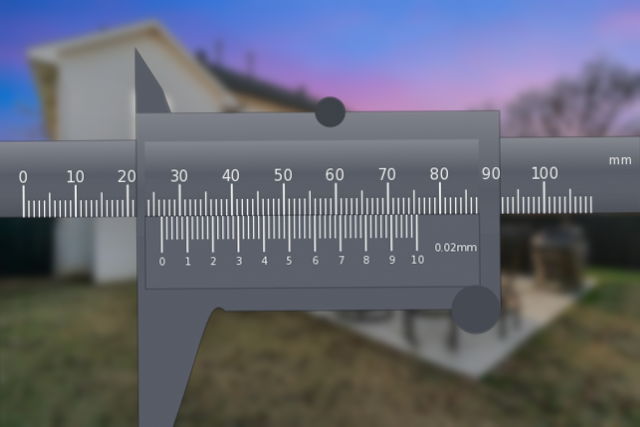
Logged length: **26.5** mm
